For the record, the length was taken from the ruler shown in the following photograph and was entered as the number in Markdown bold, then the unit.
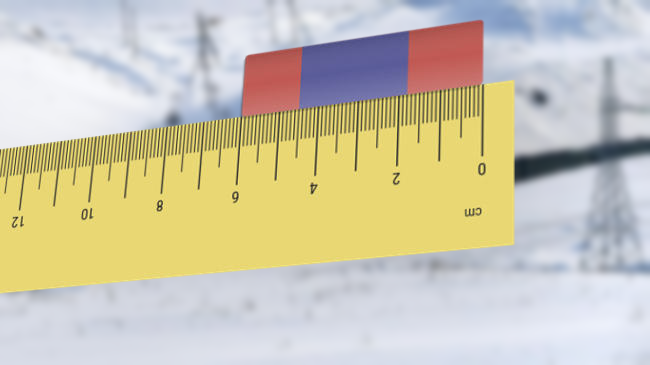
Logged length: **6** cm
